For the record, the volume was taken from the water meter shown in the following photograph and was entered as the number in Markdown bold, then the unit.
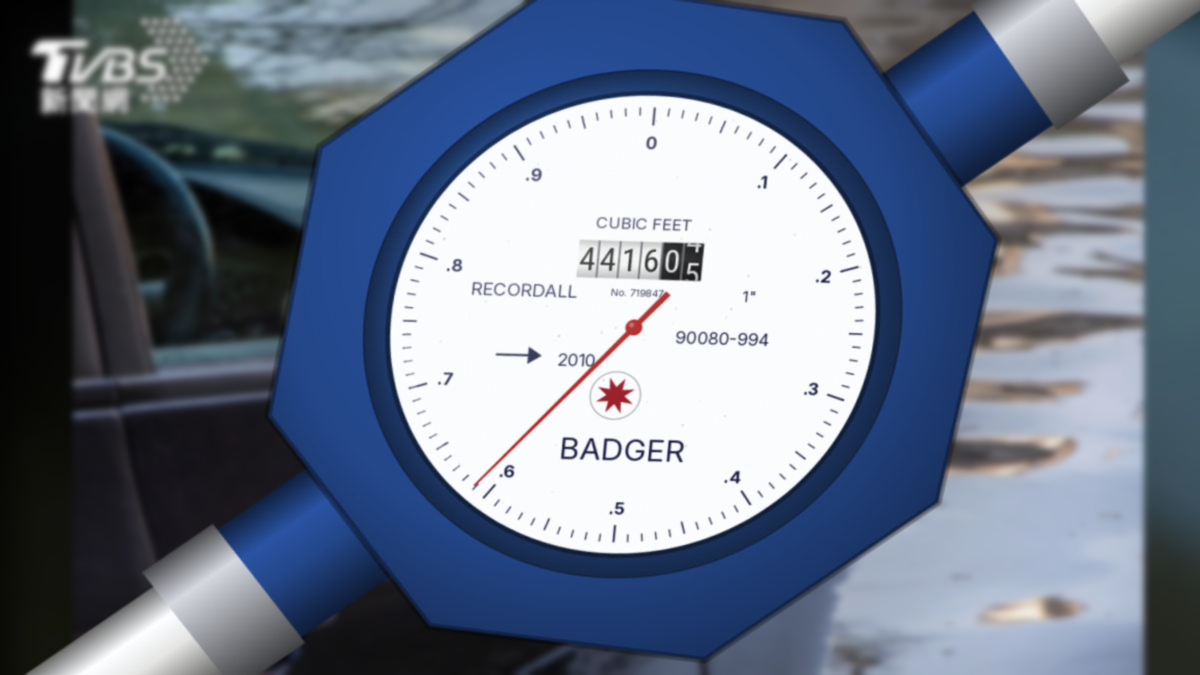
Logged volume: **441604.61** ft³
